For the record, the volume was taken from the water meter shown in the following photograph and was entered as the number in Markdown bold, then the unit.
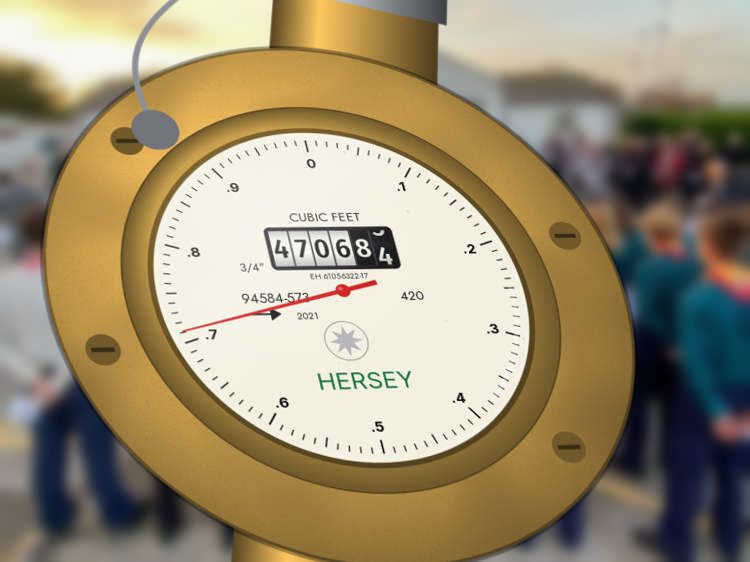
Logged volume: **470683.71** ft³
